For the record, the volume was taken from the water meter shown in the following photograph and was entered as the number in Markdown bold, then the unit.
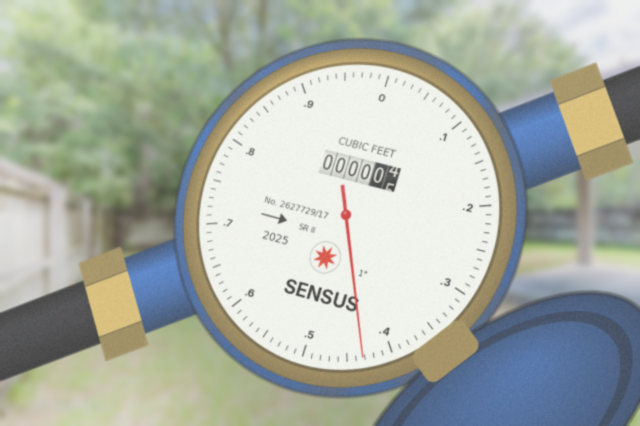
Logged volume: **4.43** ft³
